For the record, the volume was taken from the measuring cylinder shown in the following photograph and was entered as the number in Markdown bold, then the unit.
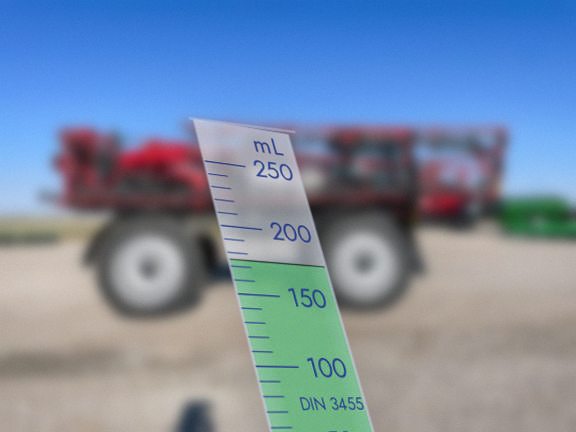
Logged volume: **175** mL
